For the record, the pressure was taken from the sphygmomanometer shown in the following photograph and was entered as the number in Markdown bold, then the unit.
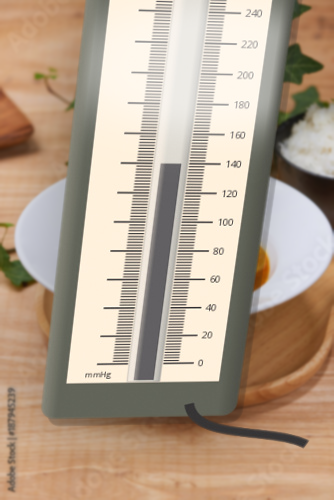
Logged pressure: **140** mmHg
